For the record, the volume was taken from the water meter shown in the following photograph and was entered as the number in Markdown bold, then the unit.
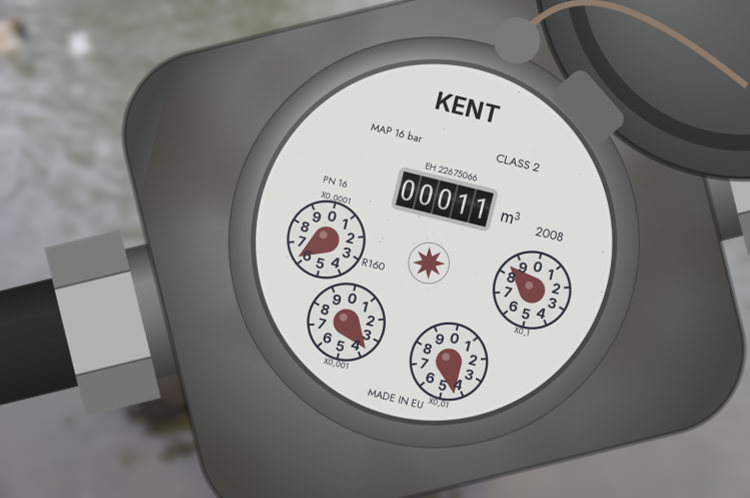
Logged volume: **11.8436** m³
